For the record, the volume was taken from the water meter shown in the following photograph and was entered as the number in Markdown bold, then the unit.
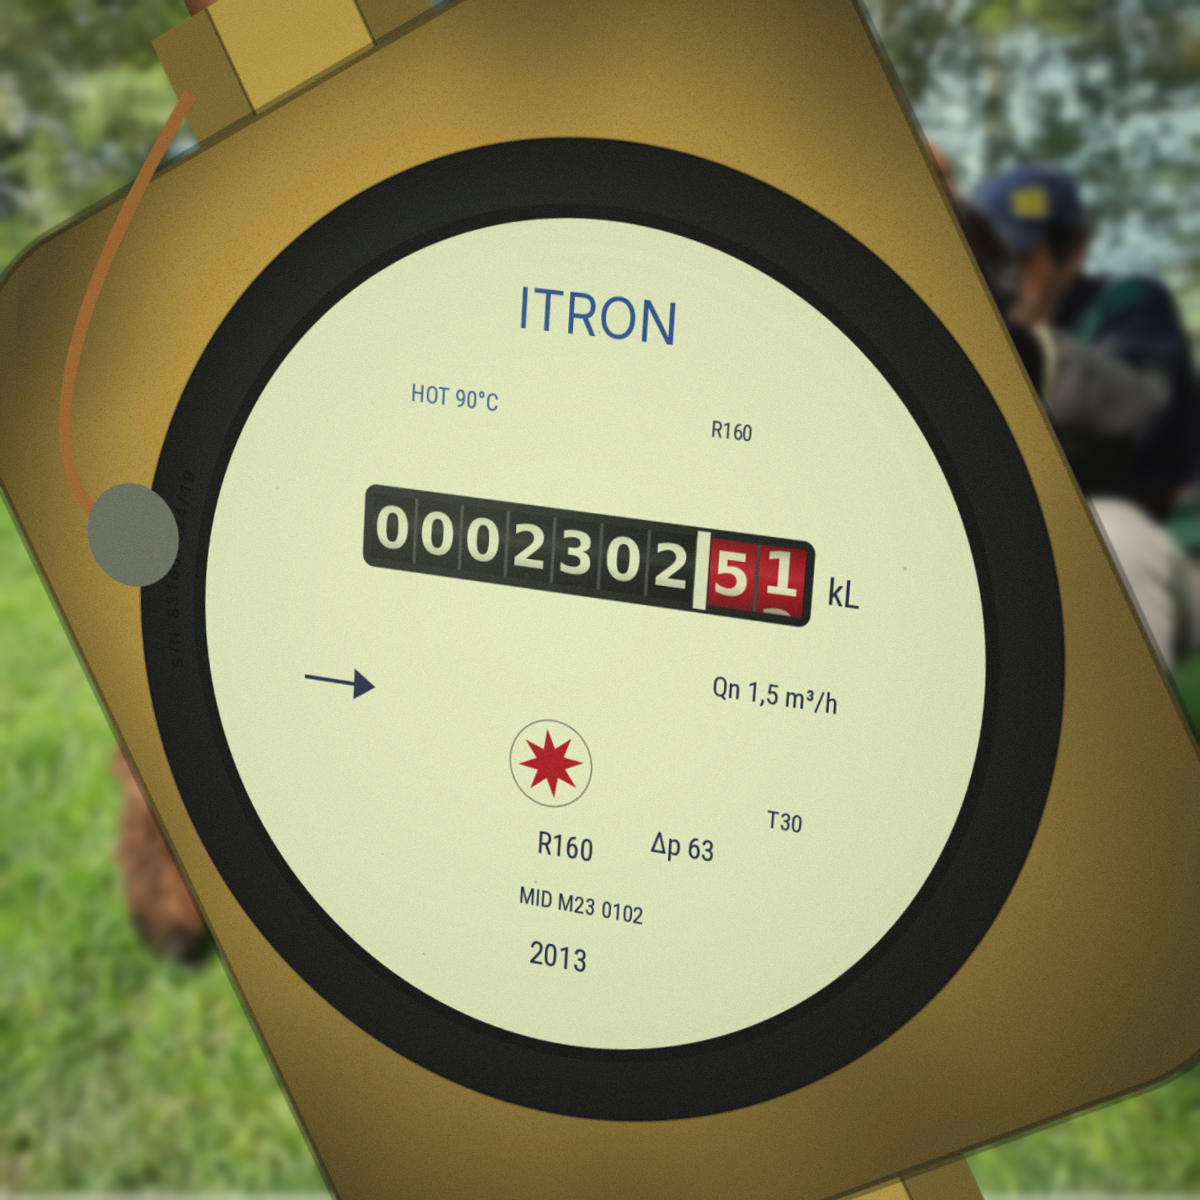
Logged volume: **2302.51** kL
